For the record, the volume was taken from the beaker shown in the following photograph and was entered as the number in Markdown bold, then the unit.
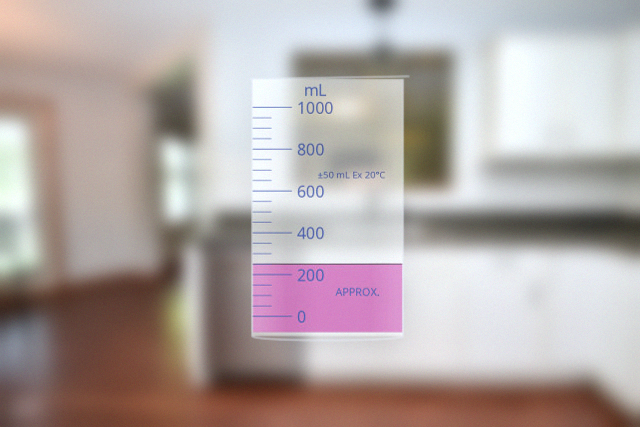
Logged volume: **250** mL
